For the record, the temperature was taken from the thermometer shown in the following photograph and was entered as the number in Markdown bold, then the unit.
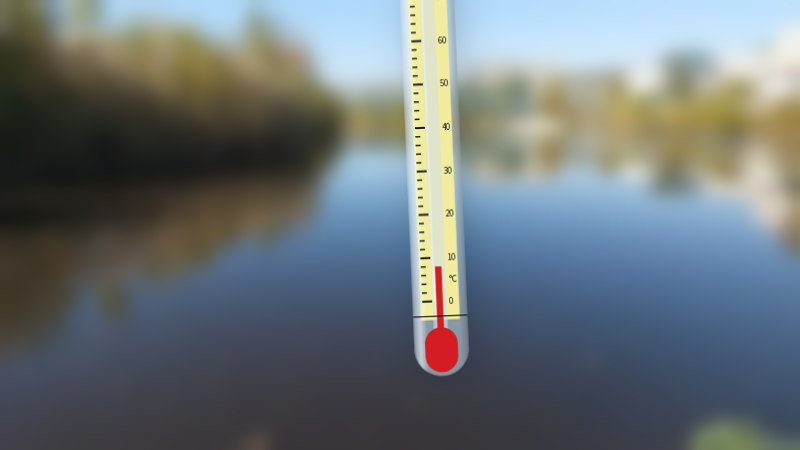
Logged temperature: **8** °C
